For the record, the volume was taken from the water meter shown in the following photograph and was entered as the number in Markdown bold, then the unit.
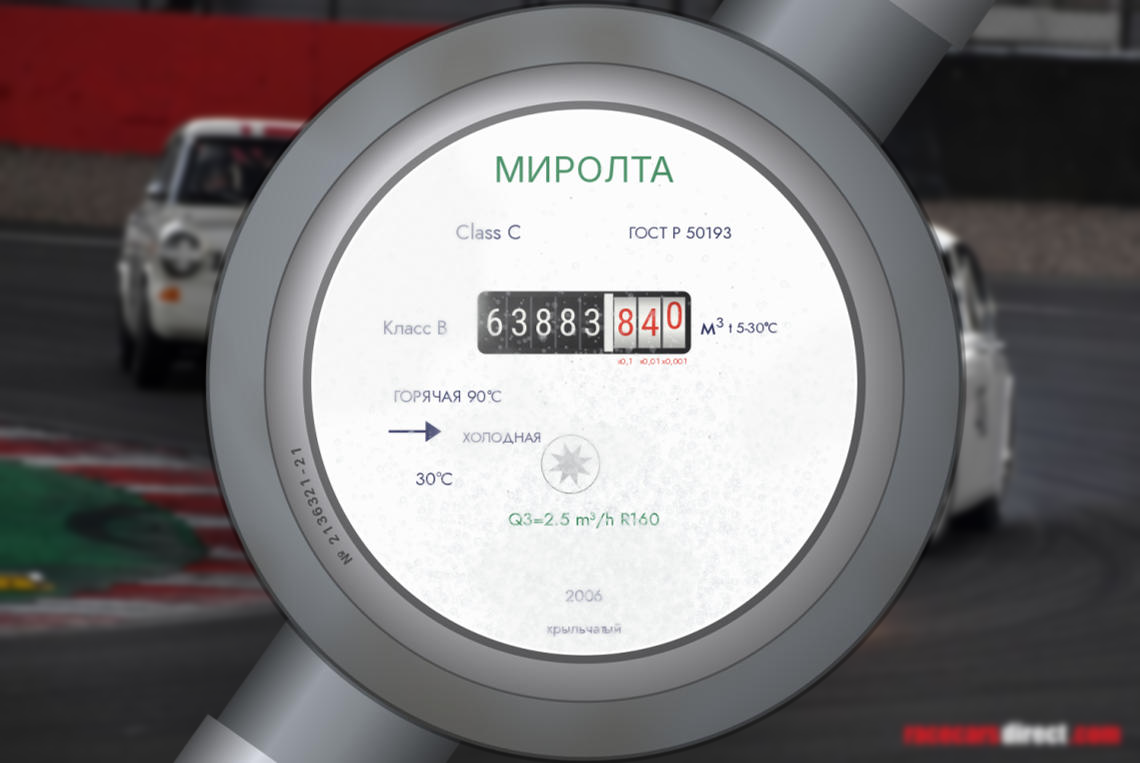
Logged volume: **63883.840** m³
